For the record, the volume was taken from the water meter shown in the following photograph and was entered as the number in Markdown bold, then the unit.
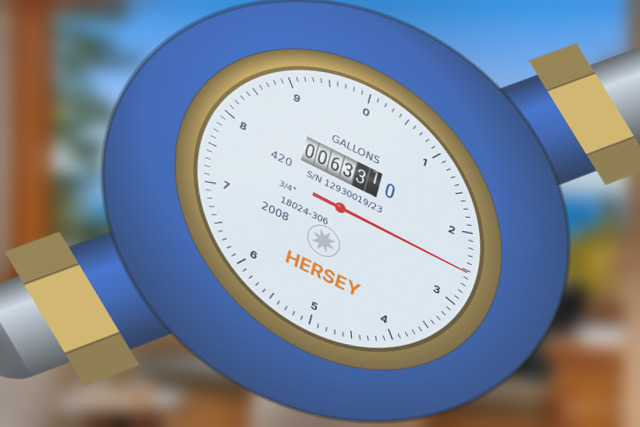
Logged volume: **63312.5** gal
